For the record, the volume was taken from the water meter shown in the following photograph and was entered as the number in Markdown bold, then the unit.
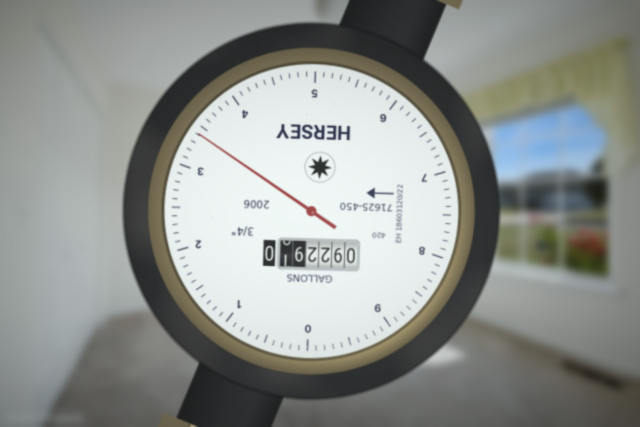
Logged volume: **922913.4** gal
